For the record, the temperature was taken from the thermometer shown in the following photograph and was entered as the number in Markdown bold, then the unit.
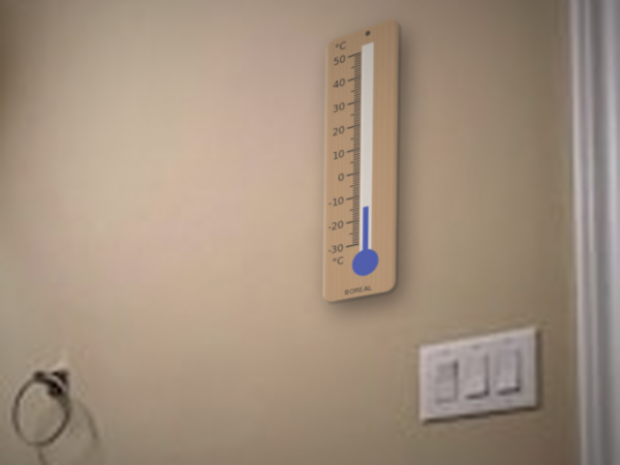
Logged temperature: **-15** °C
